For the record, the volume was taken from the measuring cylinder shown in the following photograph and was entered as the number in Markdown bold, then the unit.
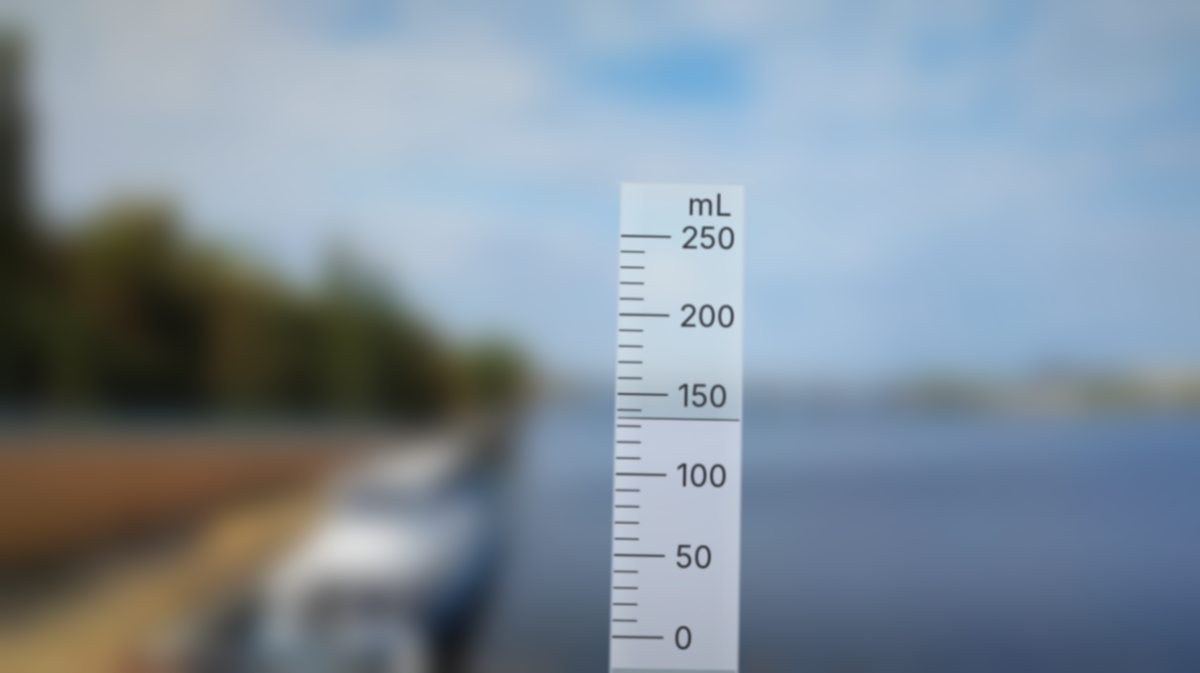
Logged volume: **135** mL
